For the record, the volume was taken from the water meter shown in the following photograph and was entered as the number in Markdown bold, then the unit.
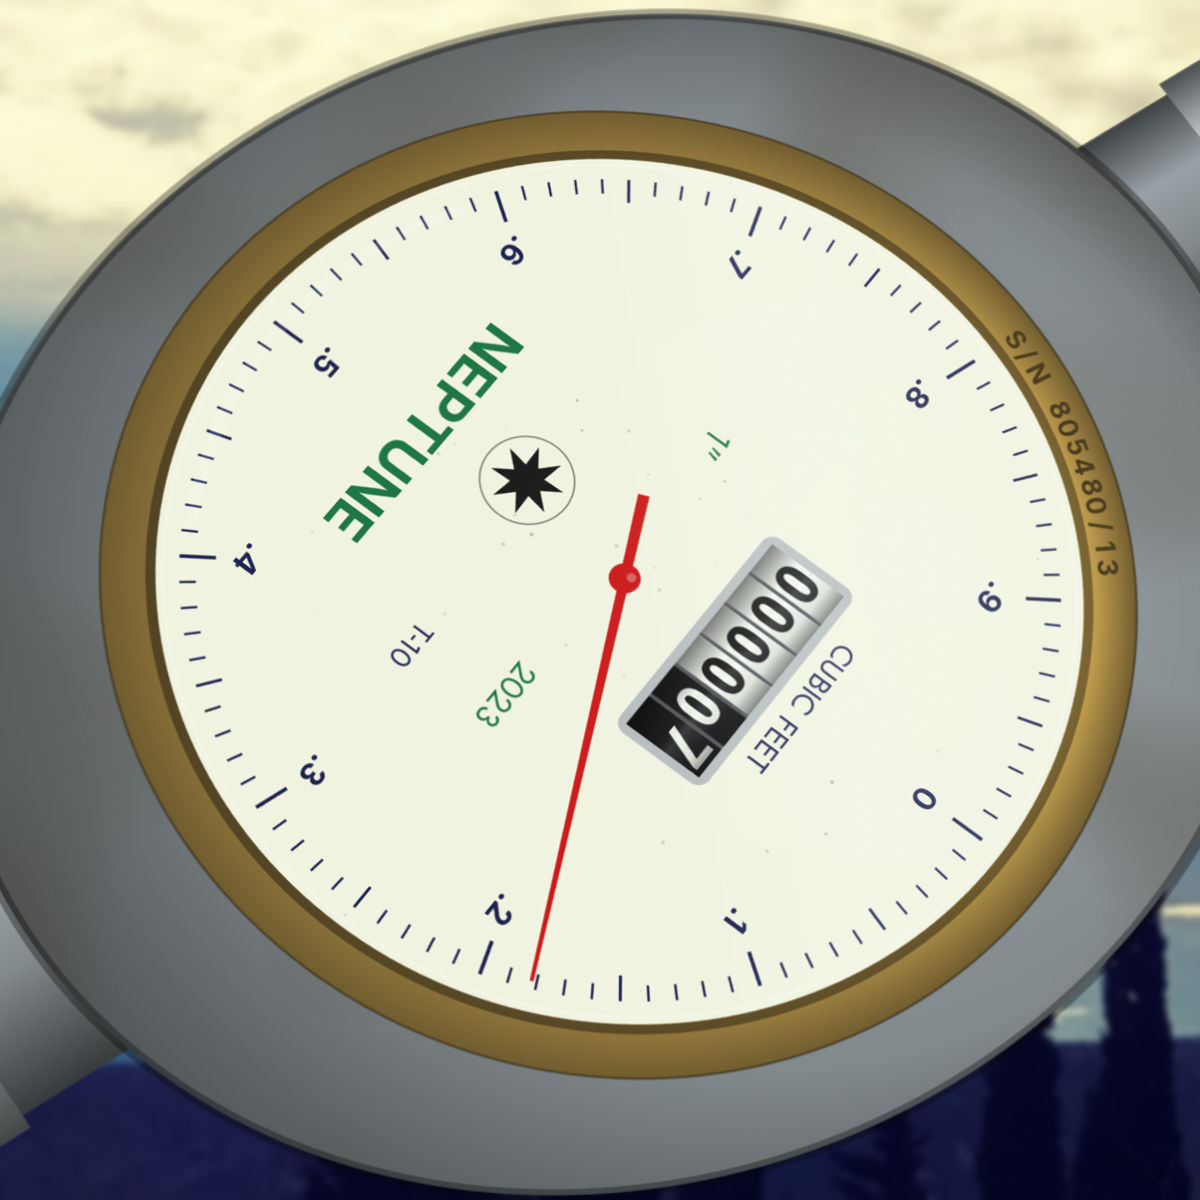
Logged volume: **7.18** ft³
